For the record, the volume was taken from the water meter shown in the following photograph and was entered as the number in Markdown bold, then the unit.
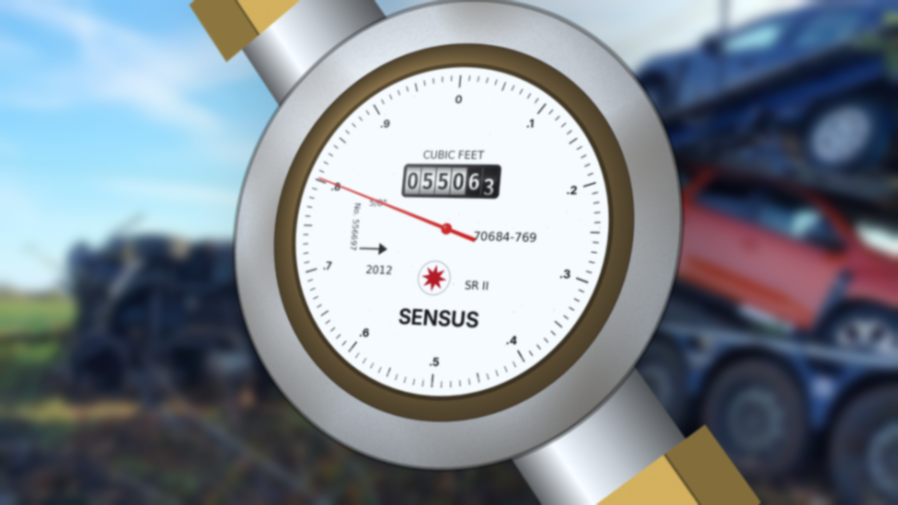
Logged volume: **55062.80** ft³
